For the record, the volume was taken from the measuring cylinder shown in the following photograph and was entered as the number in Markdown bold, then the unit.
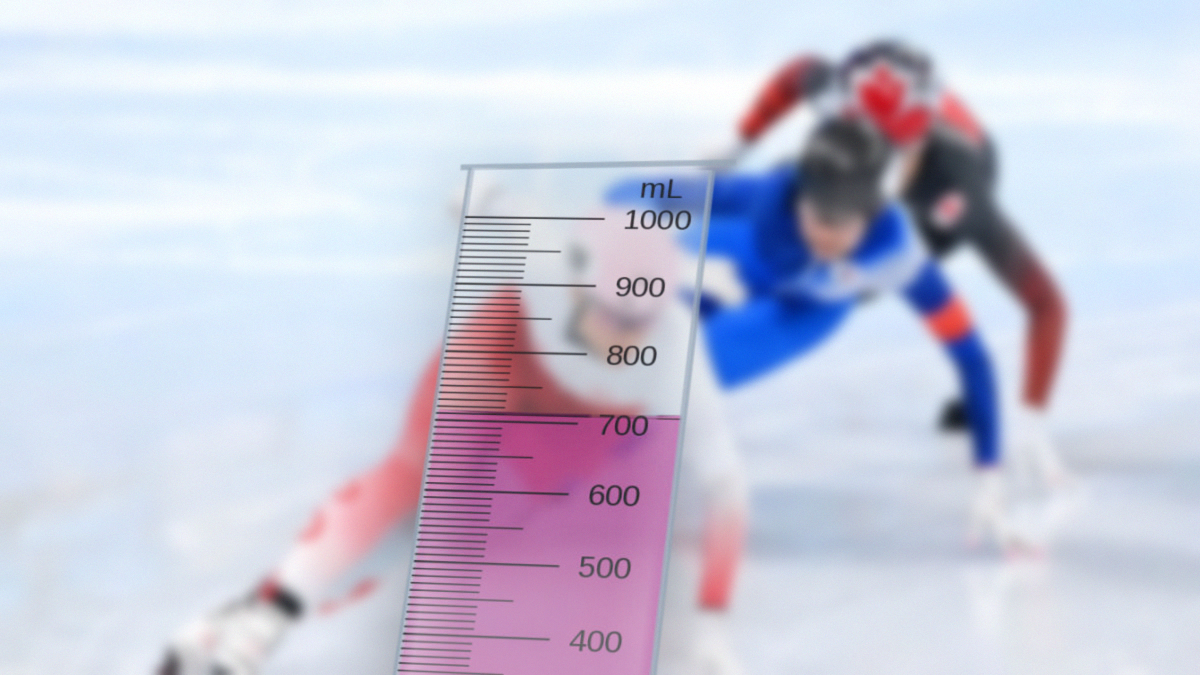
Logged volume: **710** mL
